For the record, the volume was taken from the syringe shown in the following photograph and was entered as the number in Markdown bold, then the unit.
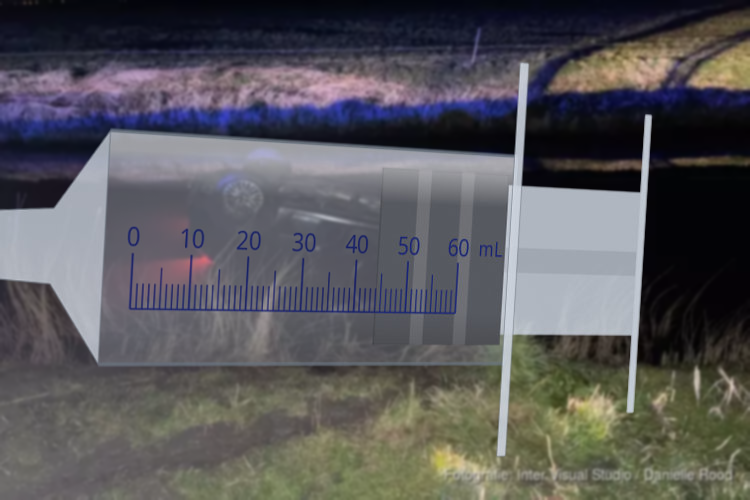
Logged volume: **44** mL
